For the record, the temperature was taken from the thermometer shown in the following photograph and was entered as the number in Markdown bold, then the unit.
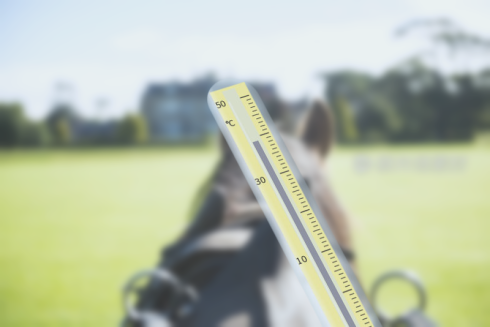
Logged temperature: **39** °C
